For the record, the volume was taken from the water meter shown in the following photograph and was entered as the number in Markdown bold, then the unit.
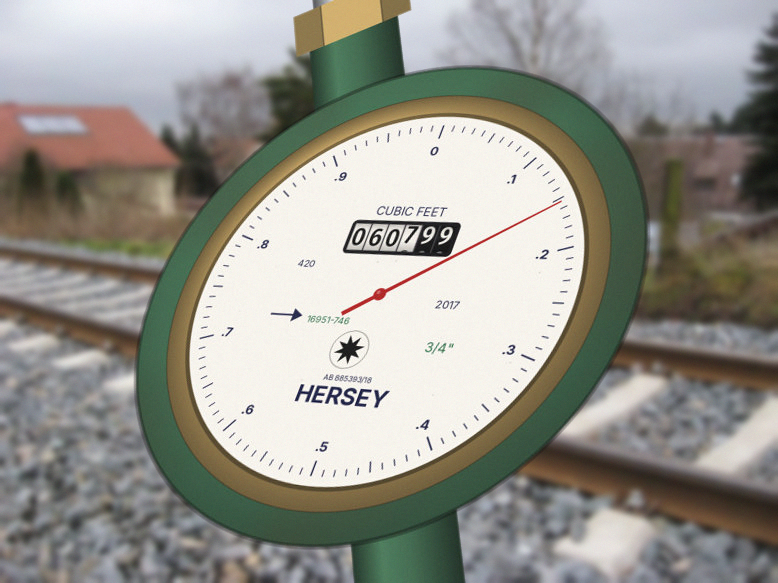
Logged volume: **60799.15** ft³
